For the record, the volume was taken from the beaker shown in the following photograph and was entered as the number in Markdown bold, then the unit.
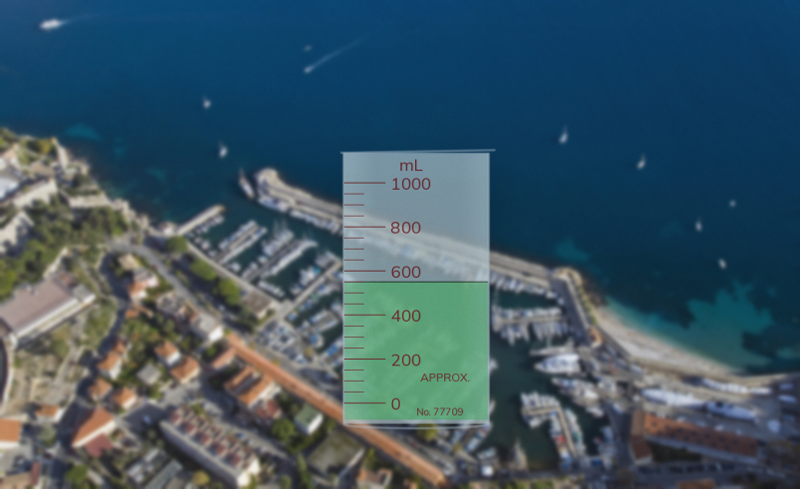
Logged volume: **550** mL
